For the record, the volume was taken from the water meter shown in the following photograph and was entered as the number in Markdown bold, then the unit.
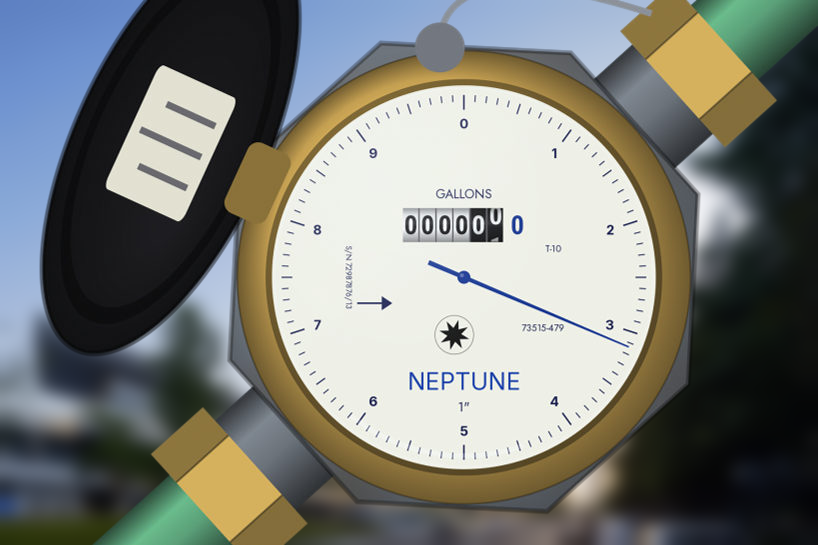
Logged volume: **3.1** gal
